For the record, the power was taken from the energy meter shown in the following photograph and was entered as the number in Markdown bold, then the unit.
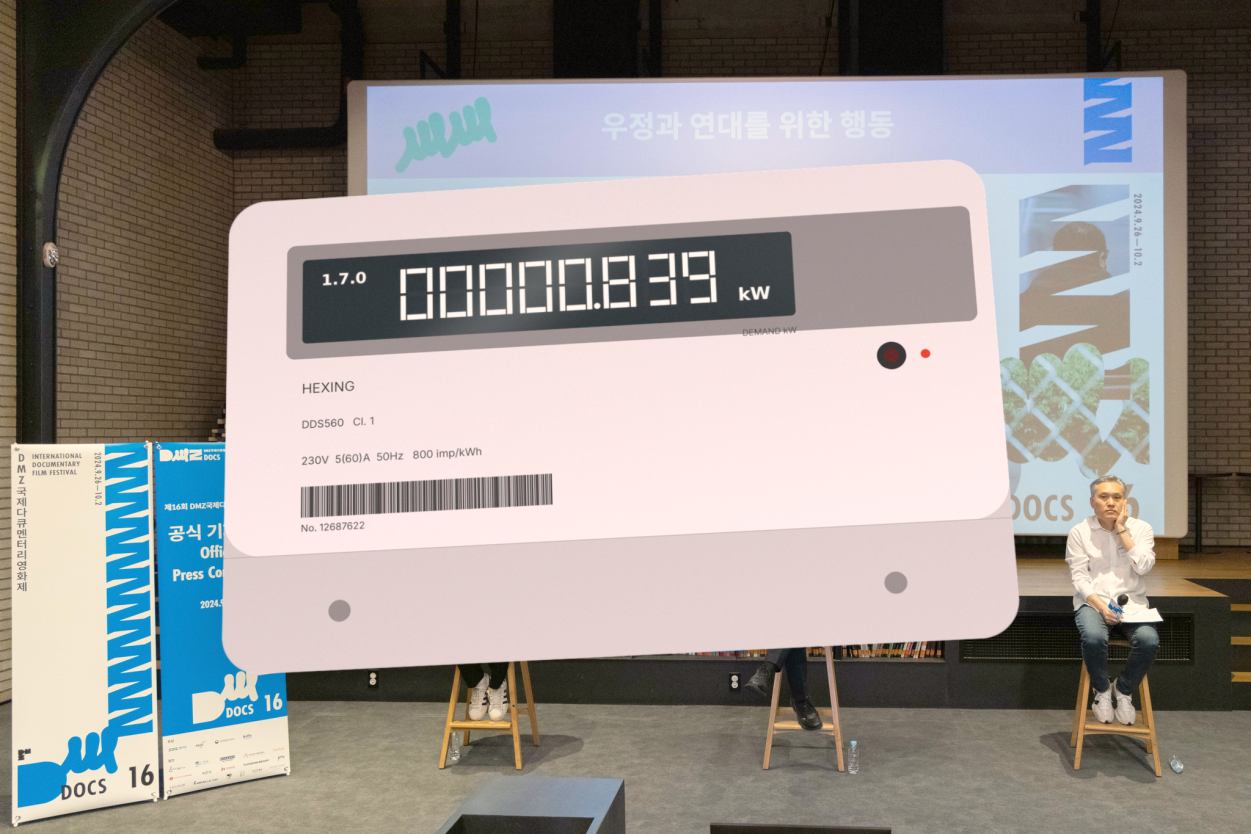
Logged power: **0.839** kW
